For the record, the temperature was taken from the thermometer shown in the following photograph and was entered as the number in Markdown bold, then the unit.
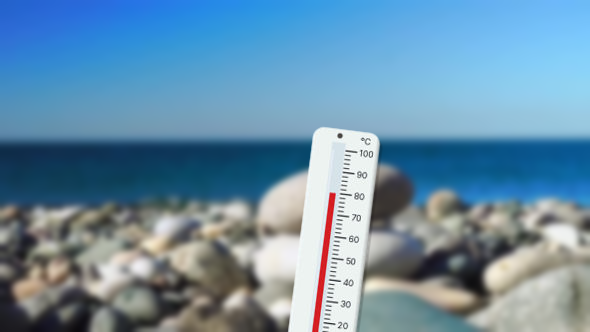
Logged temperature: **80** °C
